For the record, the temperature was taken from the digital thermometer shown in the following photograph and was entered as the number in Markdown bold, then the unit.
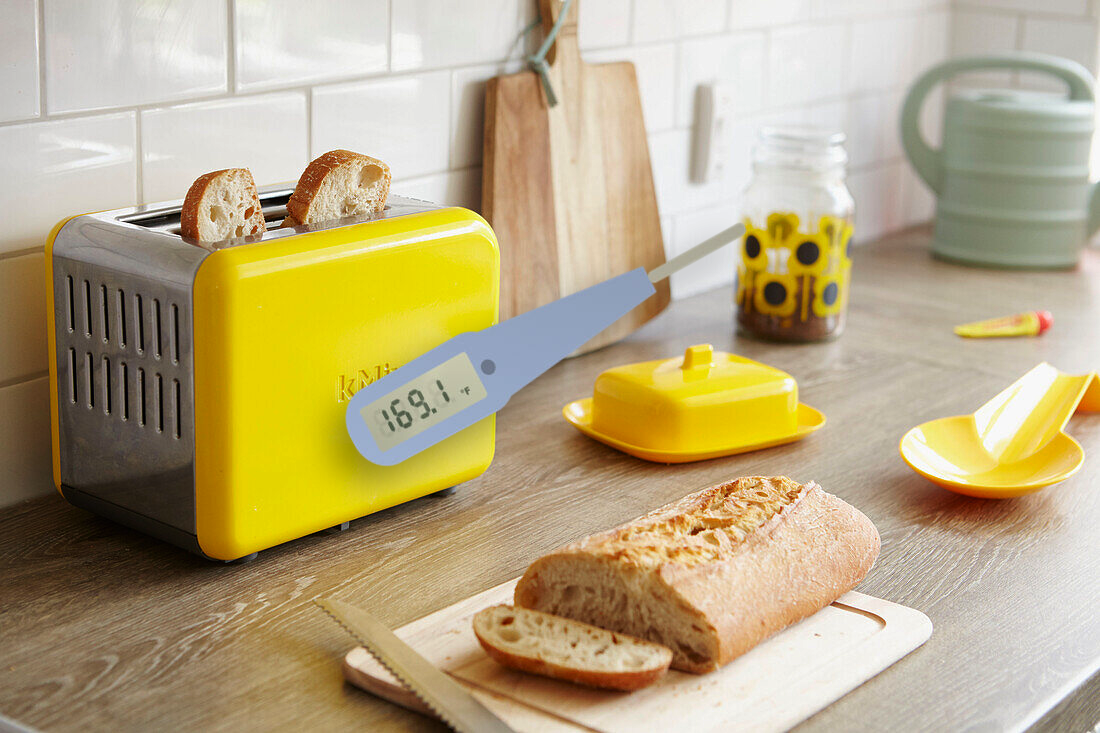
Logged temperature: **169.1** °F
